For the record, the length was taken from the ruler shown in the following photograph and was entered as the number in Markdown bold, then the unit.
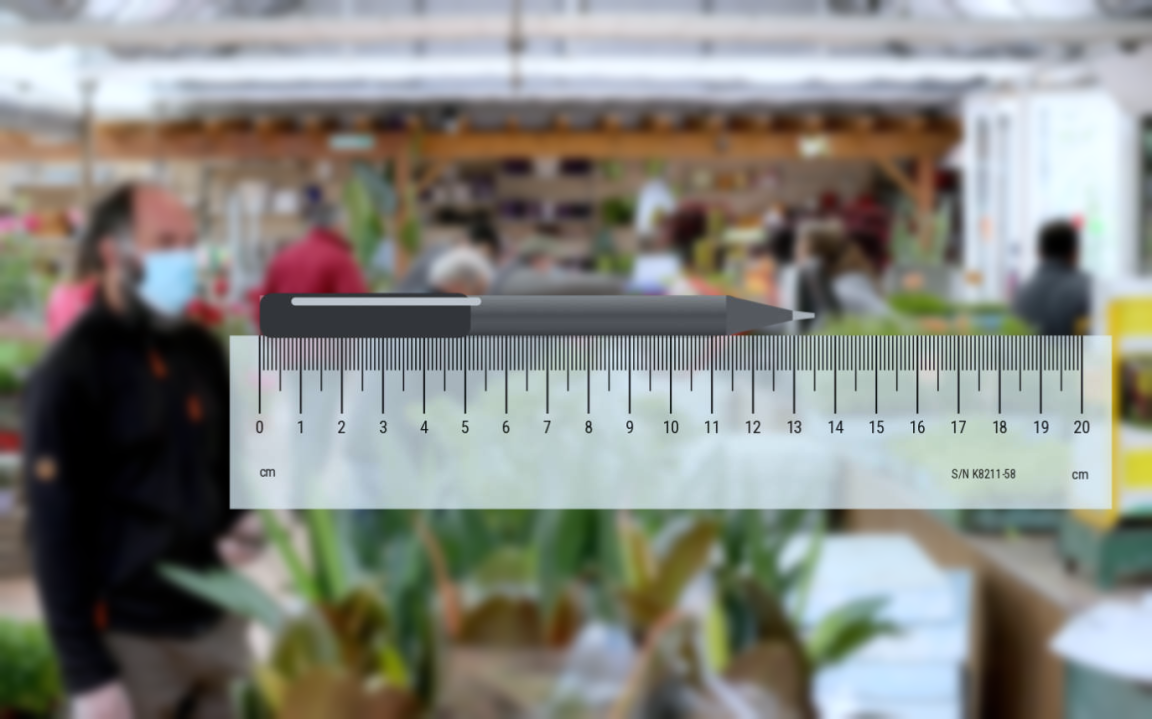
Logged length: **13.5** cm
